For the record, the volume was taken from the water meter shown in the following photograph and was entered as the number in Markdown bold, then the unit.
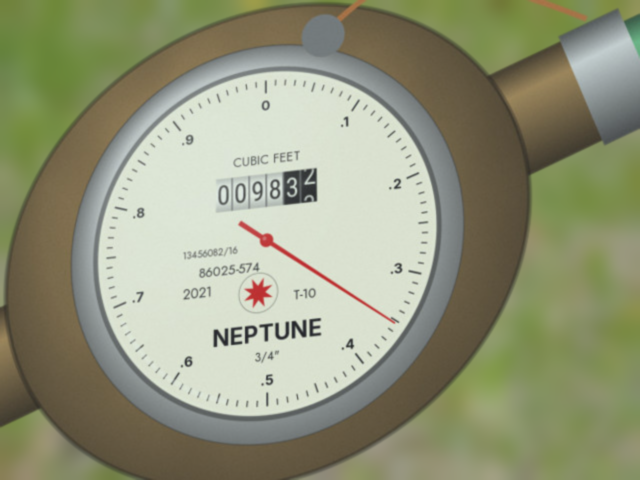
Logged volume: **9832.35** ft³
